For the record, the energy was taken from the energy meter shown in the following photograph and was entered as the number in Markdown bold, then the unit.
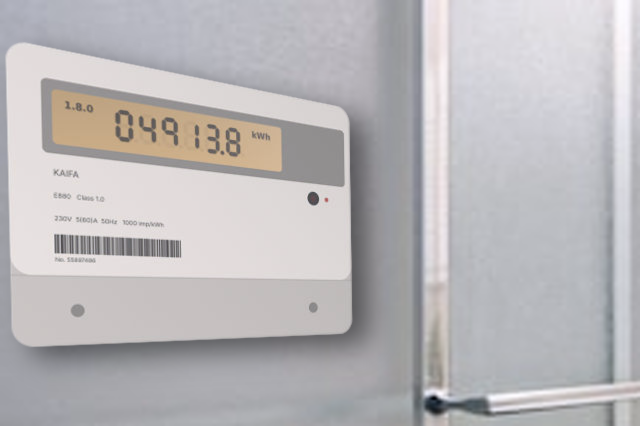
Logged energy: **4913.8** kWh
